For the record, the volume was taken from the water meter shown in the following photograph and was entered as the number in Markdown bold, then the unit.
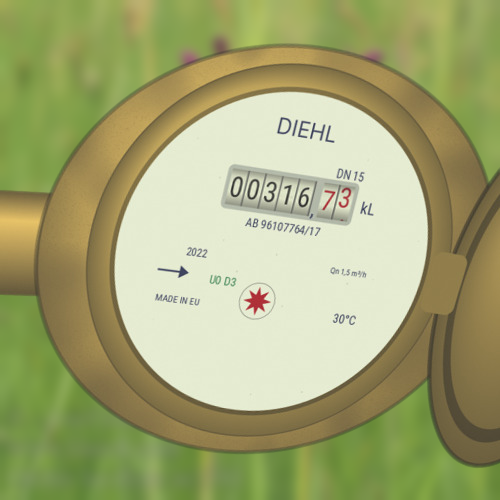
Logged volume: **316.73** kL
